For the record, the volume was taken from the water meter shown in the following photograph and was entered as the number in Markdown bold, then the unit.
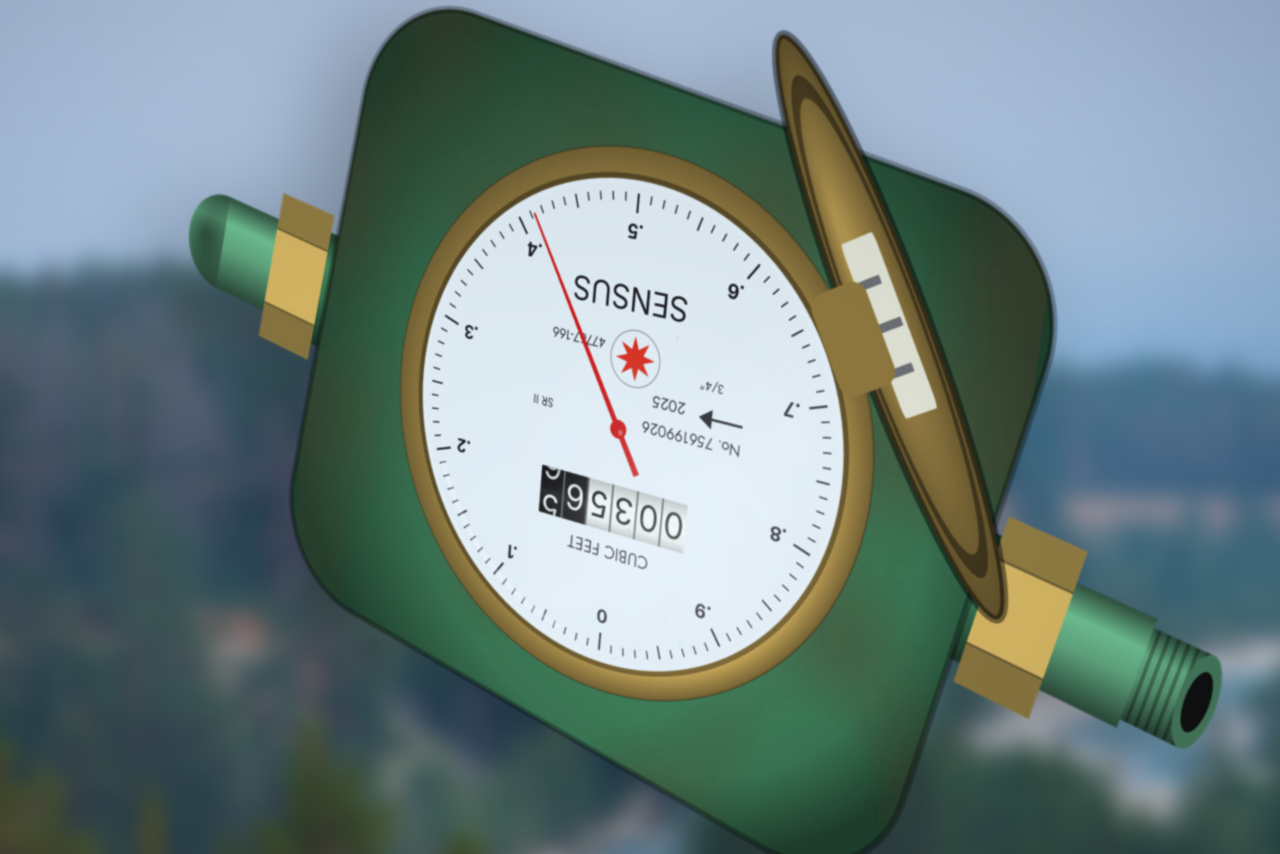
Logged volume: **3565.41** ft³
